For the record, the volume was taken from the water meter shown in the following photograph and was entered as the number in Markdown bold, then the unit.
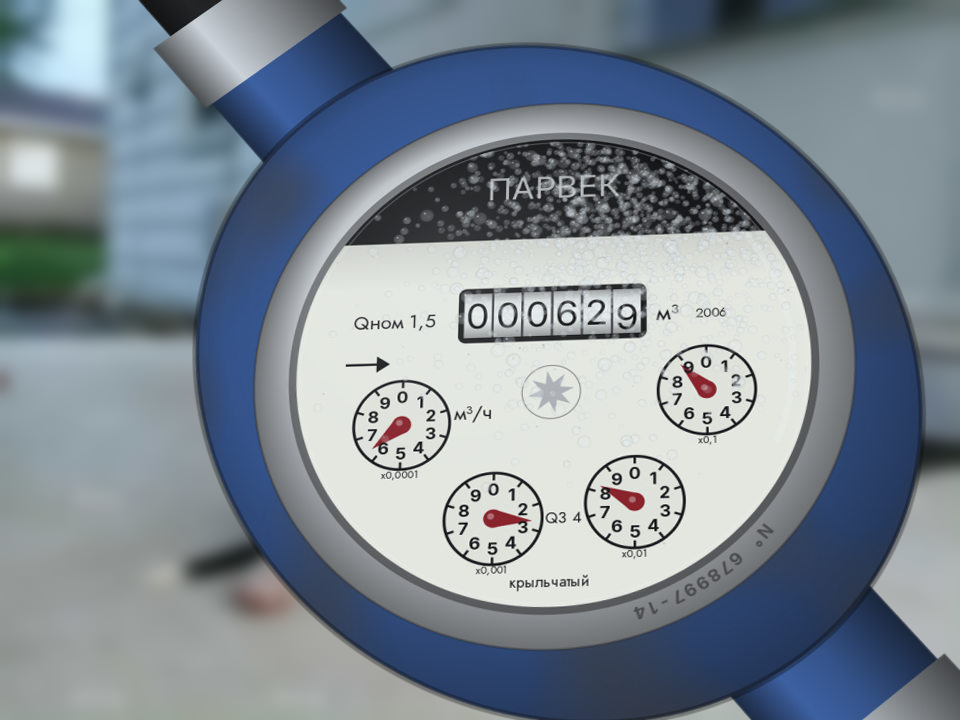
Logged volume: **628.8826** m³
